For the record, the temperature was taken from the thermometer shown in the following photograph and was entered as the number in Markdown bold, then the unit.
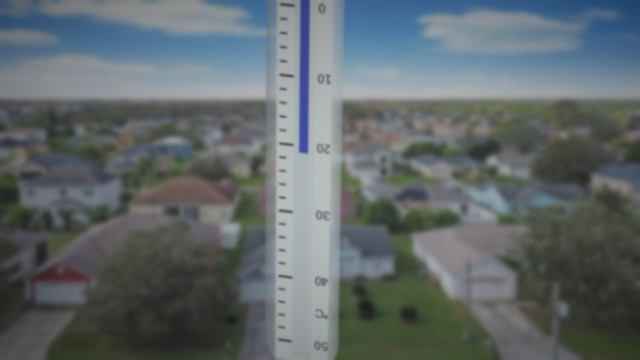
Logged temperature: **21** °C
